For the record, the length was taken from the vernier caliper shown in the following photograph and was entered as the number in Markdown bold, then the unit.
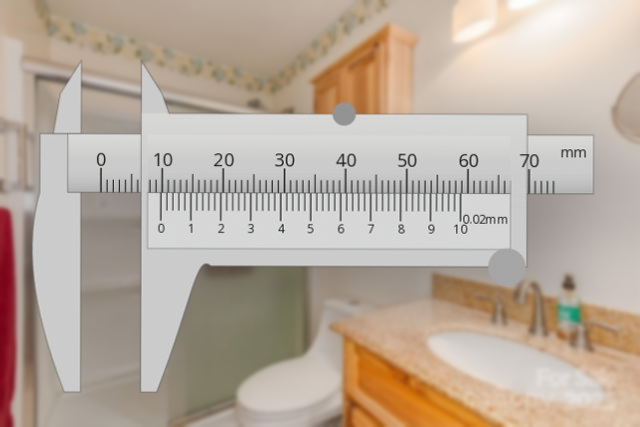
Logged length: **9.8** mm
